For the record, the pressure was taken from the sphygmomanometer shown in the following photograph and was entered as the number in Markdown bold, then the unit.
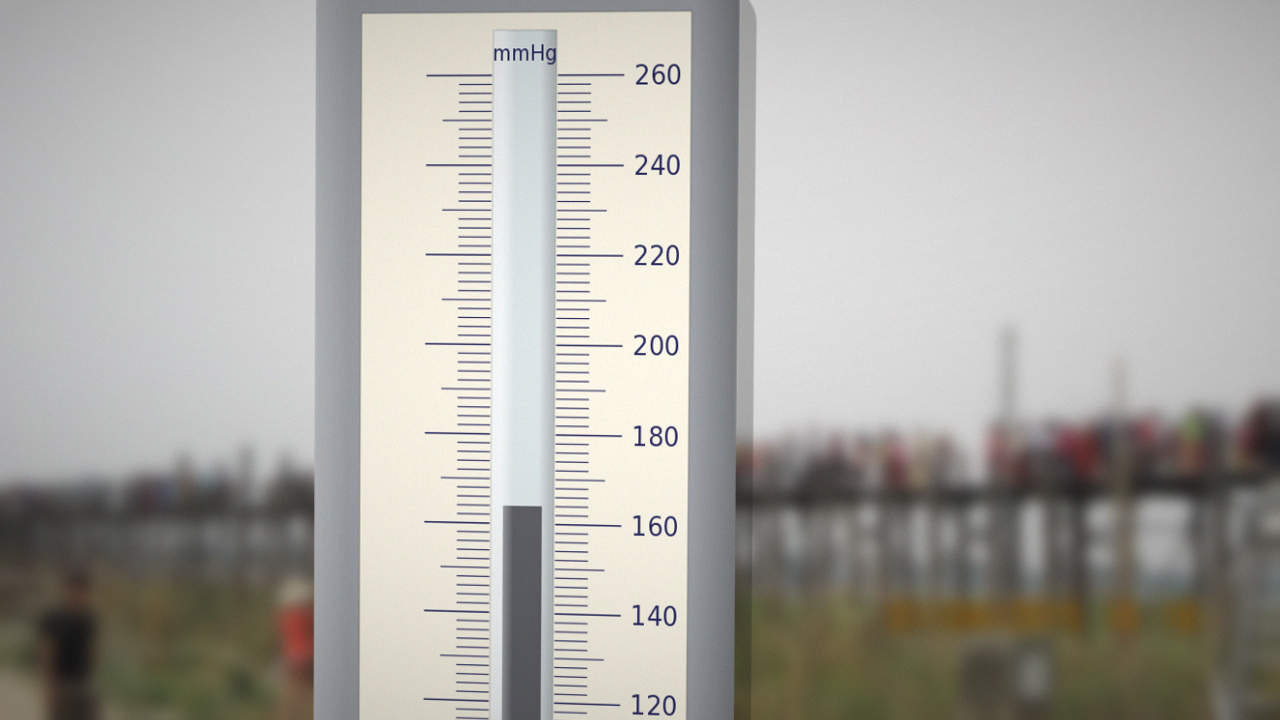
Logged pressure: **164** mmHg
